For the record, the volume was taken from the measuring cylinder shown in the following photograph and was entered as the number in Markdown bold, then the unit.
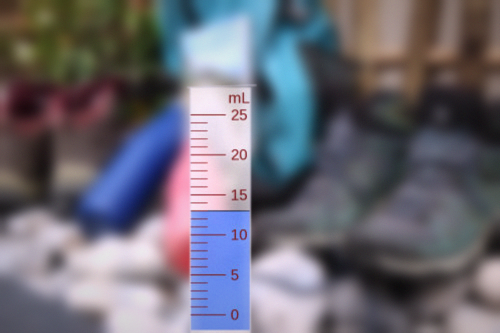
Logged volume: **13** mL
